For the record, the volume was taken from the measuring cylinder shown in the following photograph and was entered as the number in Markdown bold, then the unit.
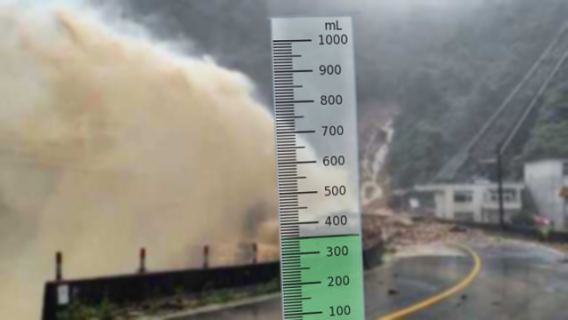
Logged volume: **350** mL
